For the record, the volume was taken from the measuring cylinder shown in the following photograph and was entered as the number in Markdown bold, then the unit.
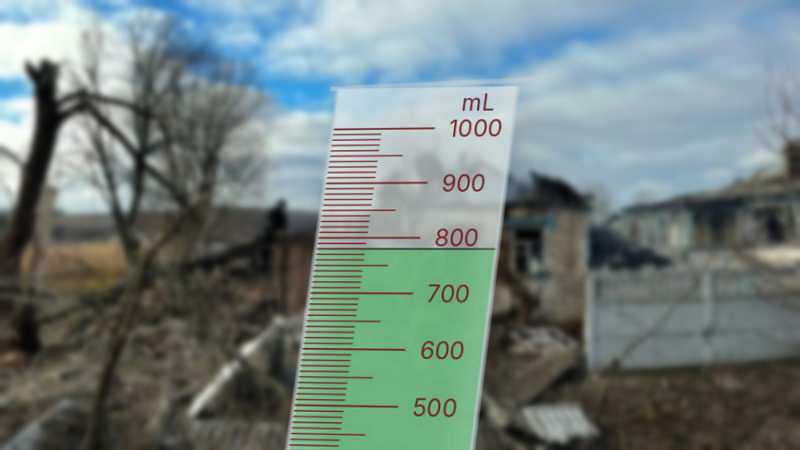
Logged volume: **780** mL
